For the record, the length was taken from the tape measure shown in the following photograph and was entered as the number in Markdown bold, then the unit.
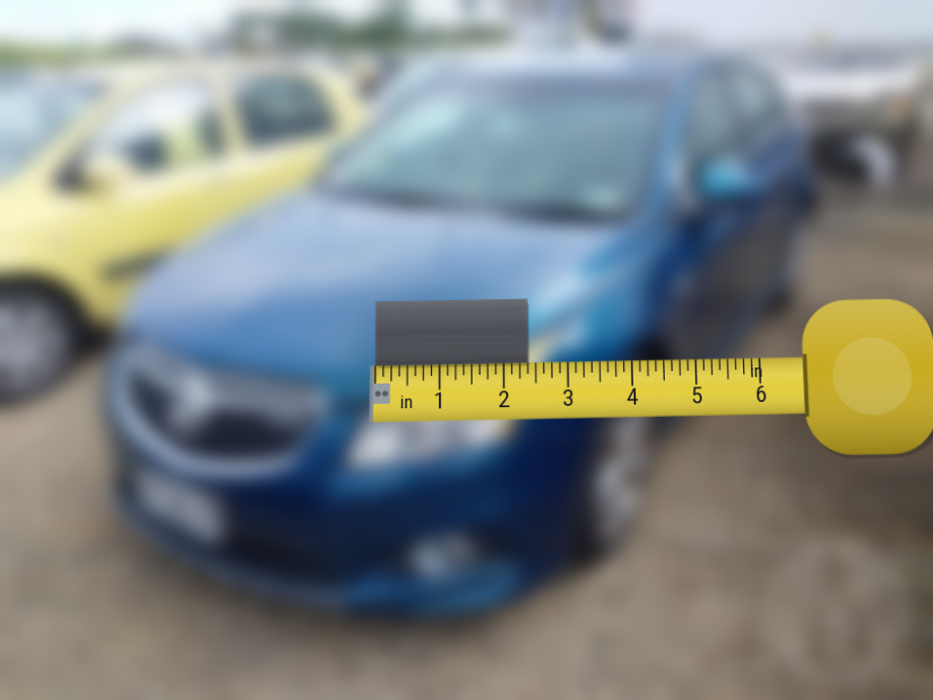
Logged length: **2.375** in
